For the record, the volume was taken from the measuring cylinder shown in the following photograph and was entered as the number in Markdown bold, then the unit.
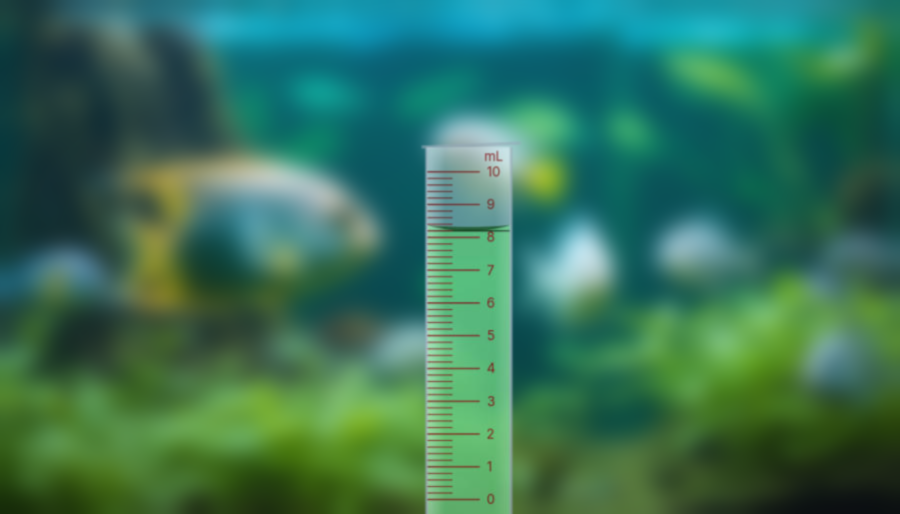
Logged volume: **8.2** mL
